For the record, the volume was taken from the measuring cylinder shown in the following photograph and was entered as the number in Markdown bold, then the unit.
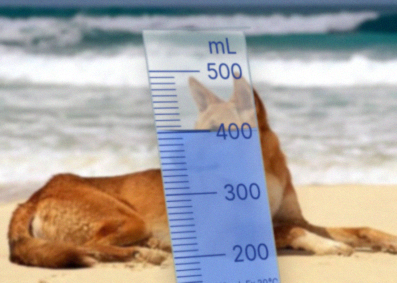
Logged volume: **400** mL
